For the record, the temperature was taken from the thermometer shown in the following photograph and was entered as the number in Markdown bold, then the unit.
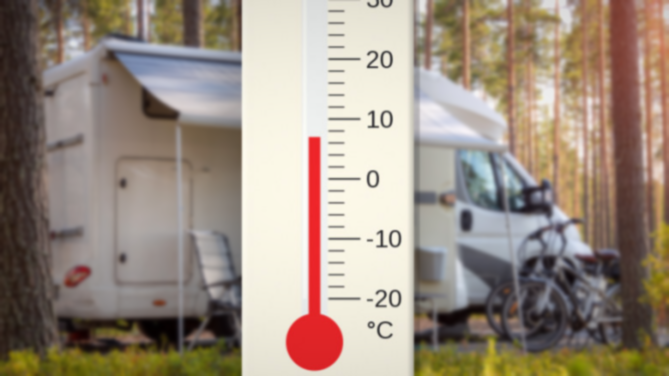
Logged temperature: **7** °C
